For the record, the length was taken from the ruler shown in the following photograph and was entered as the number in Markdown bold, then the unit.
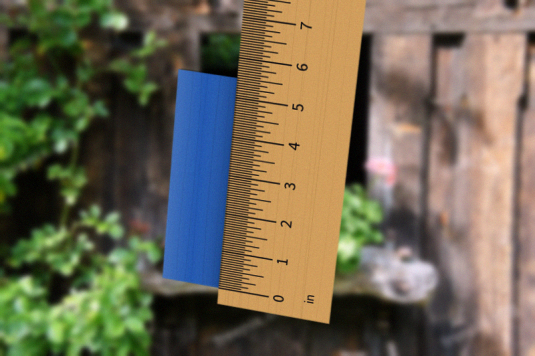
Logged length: **5.5** in
